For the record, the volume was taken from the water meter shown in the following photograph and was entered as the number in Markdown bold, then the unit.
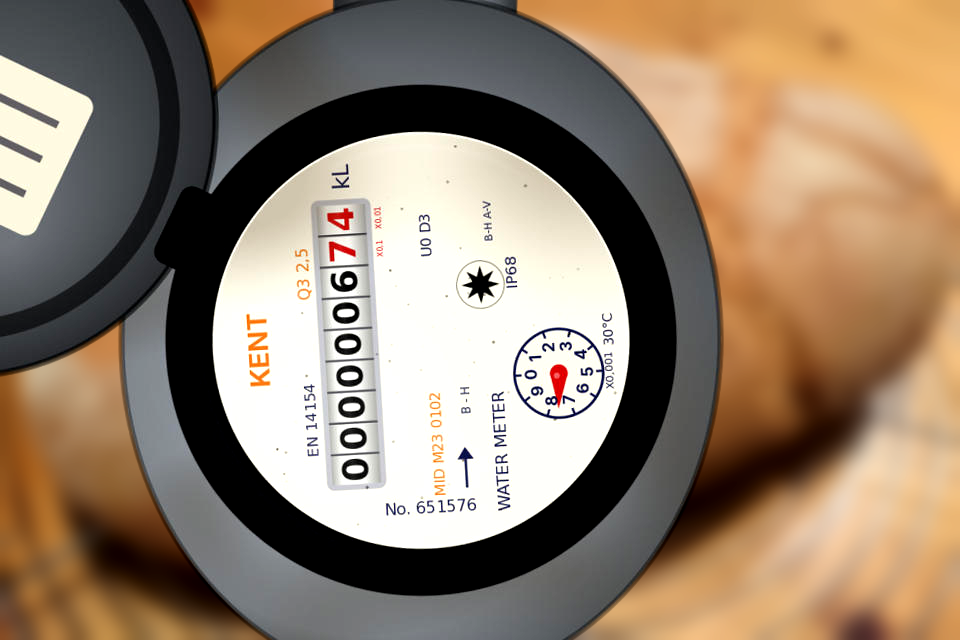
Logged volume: **6.747** kL
